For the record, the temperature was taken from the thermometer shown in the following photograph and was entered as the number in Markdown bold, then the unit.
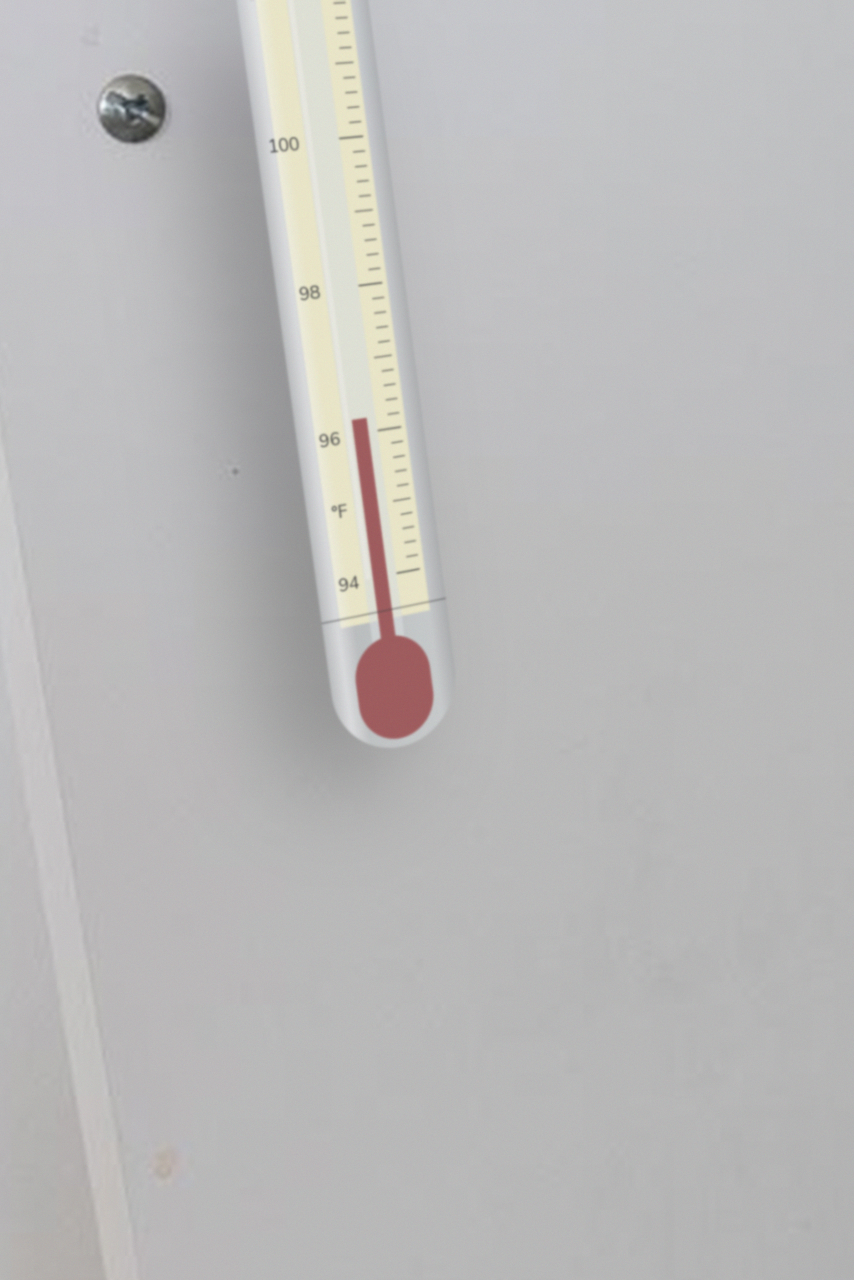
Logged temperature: **96.2** °F
